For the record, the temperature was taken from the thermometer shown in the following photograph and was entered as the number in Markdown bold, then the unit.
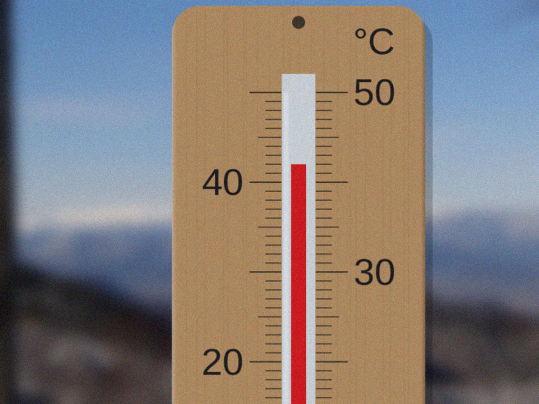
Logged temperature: **42** °C
